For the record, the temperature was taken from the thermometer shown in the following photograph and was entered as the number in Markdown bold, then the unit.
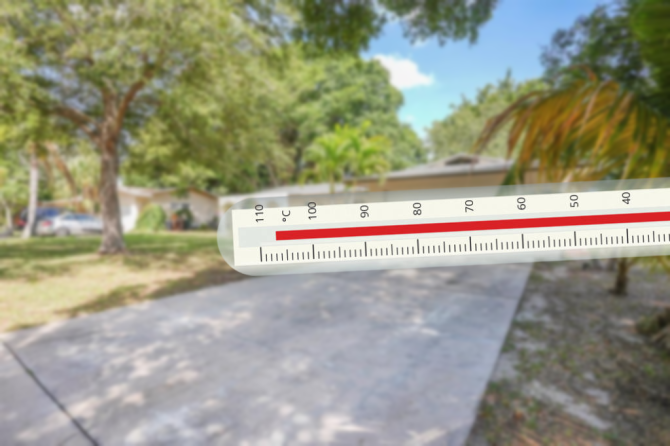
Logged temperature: **107** °C
